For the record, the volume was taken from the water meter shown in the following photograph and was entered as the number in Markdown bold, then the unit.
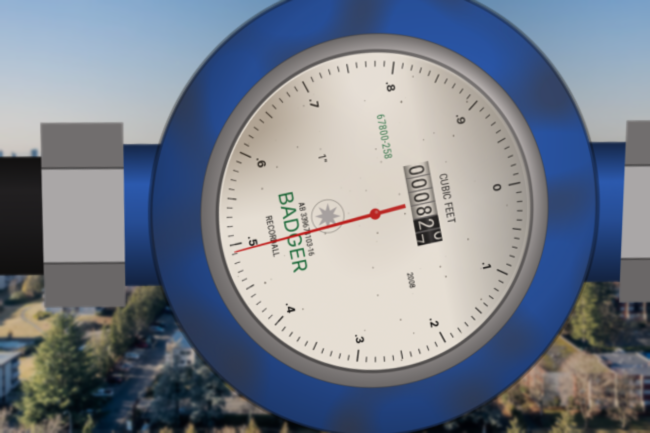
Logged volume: **826.49** ft³
